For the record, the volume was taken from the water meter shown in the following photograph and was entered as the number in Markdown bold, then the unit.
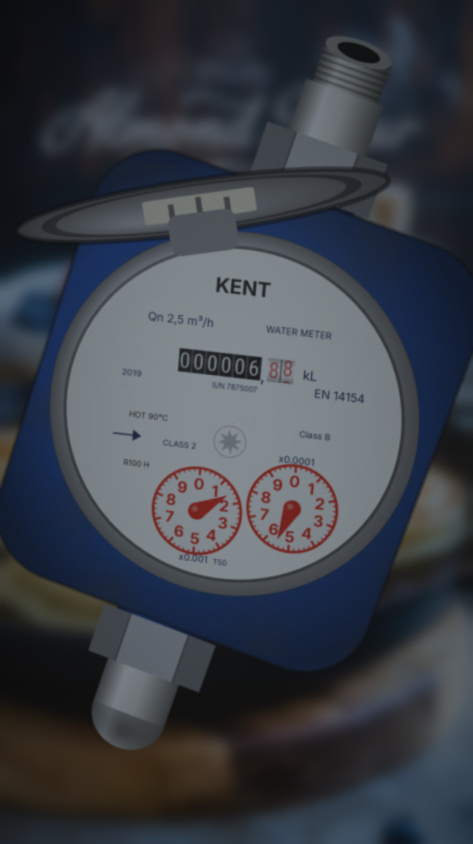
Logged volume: **6.8815** kL
